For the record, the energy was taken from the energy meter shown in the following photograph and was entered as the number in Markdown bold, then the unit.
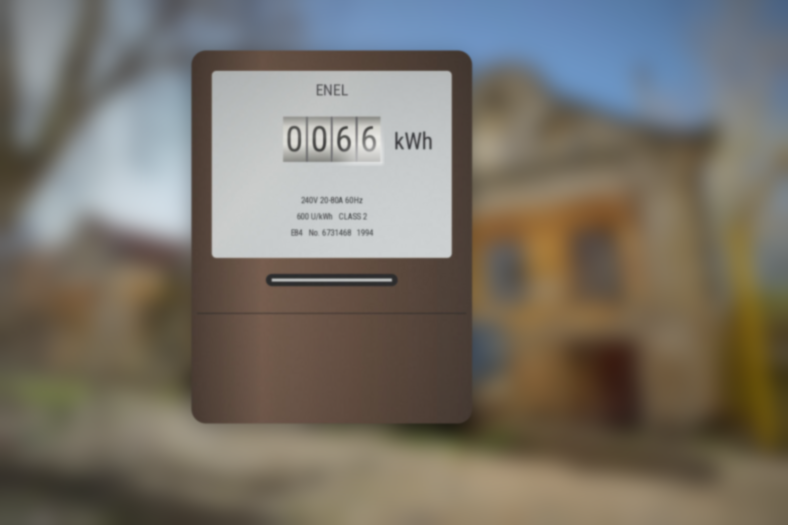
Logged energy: **66** kWh
